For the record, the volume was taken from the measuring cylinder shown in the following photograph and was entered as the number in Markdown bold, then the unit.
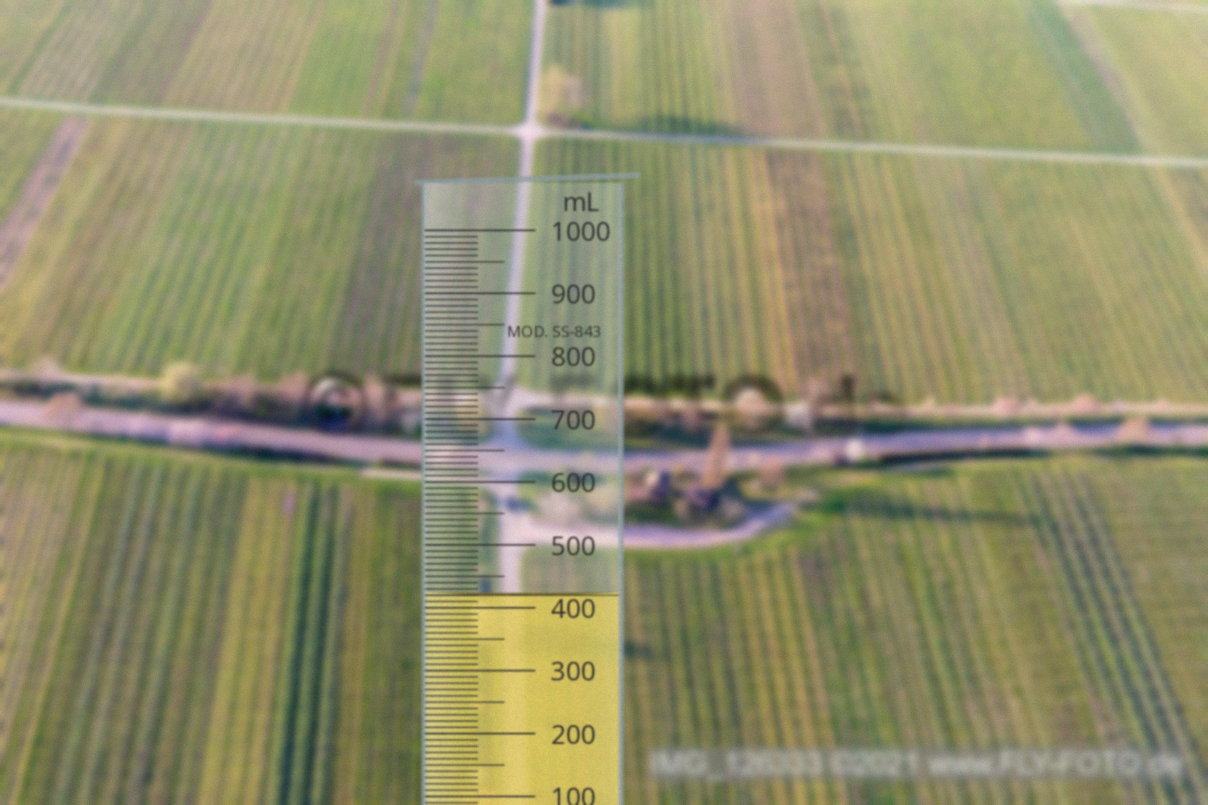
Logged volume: **420** mL
